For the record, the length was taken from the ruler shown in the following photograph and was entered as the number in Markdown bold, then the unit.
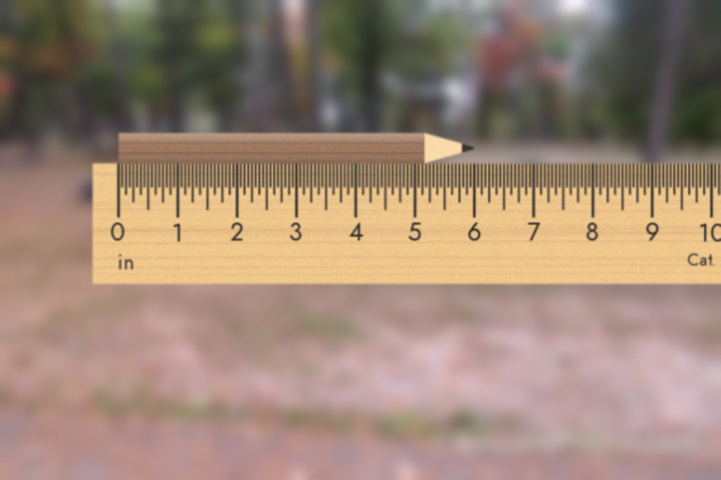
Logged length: **6** in
